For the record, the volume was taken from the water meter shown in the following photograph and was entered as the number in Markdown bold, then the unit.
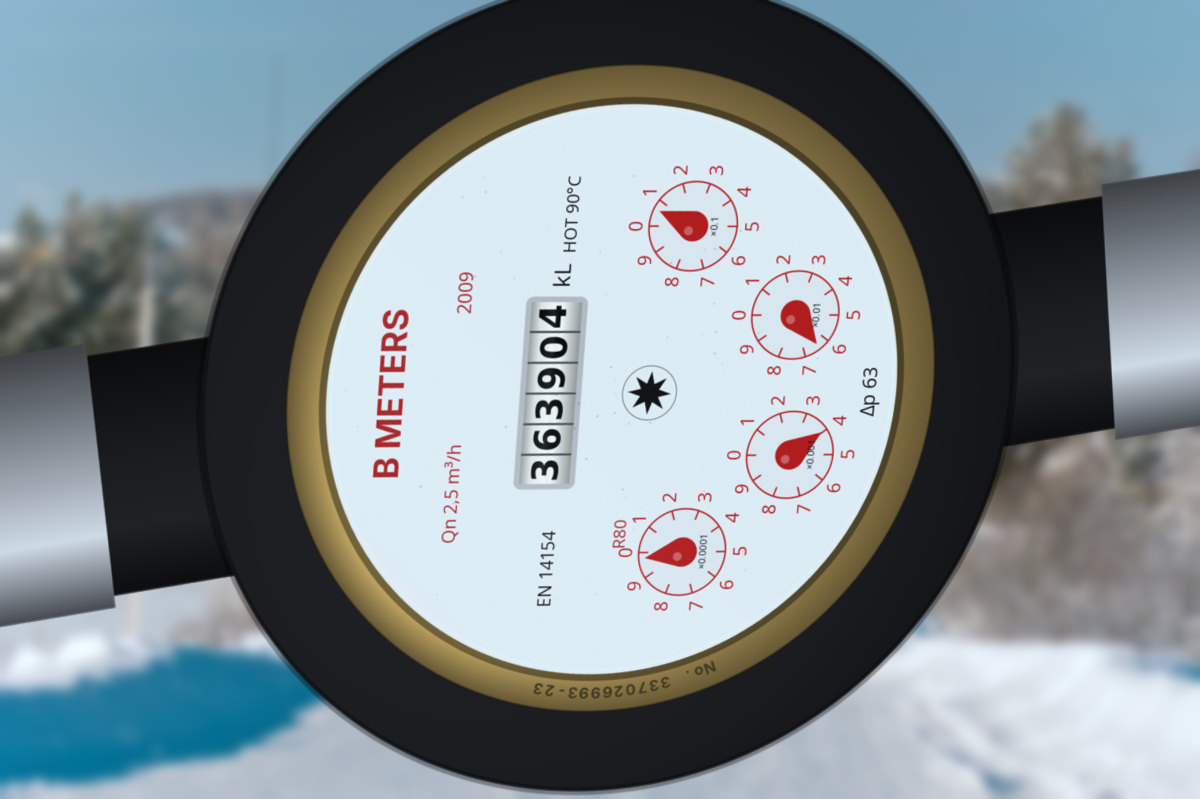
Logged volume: **363904.0639** kL
